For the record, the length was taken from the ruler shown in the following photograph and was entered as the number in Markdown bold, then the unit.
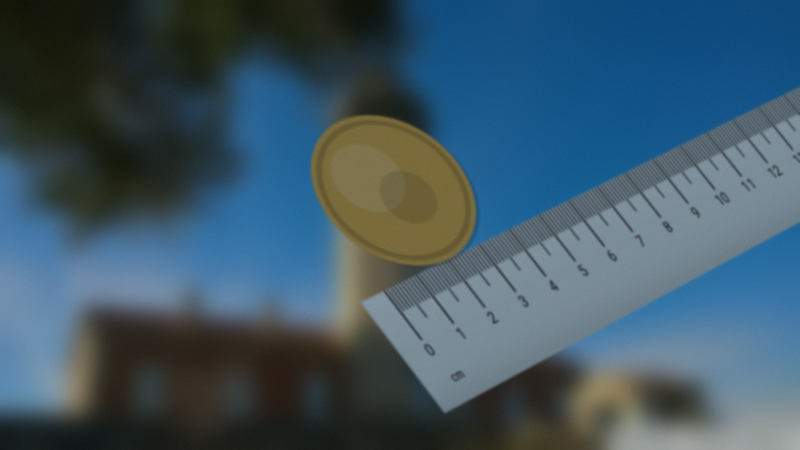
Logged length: **4** cm
